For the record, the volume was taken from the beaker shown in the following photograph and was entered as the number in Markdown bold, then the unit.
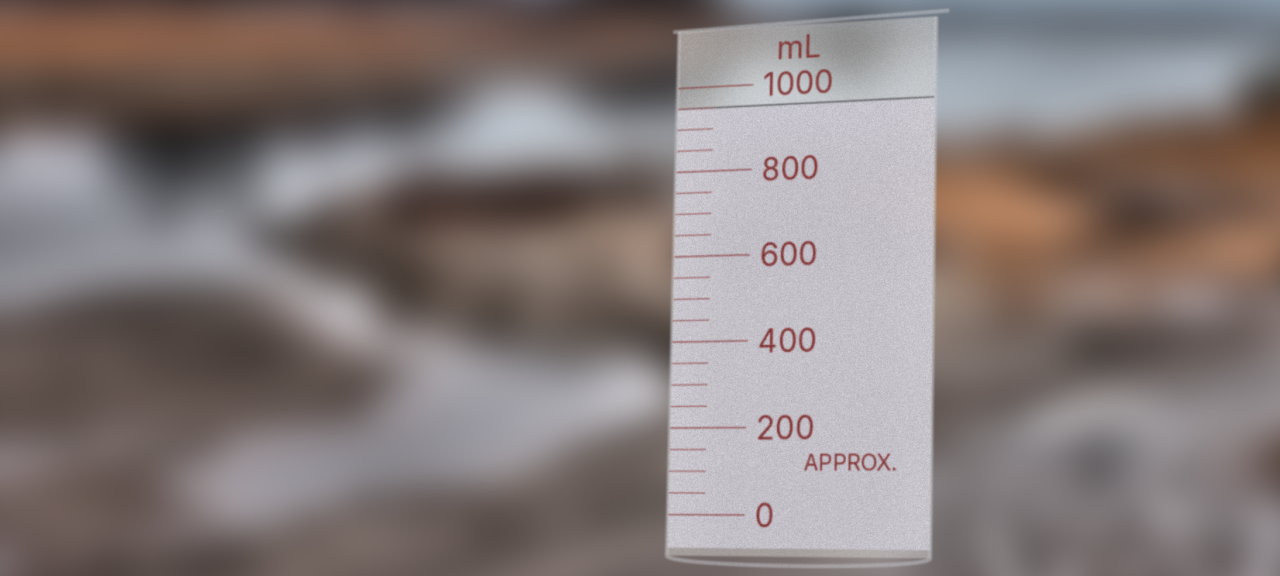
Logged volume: **950** mL
